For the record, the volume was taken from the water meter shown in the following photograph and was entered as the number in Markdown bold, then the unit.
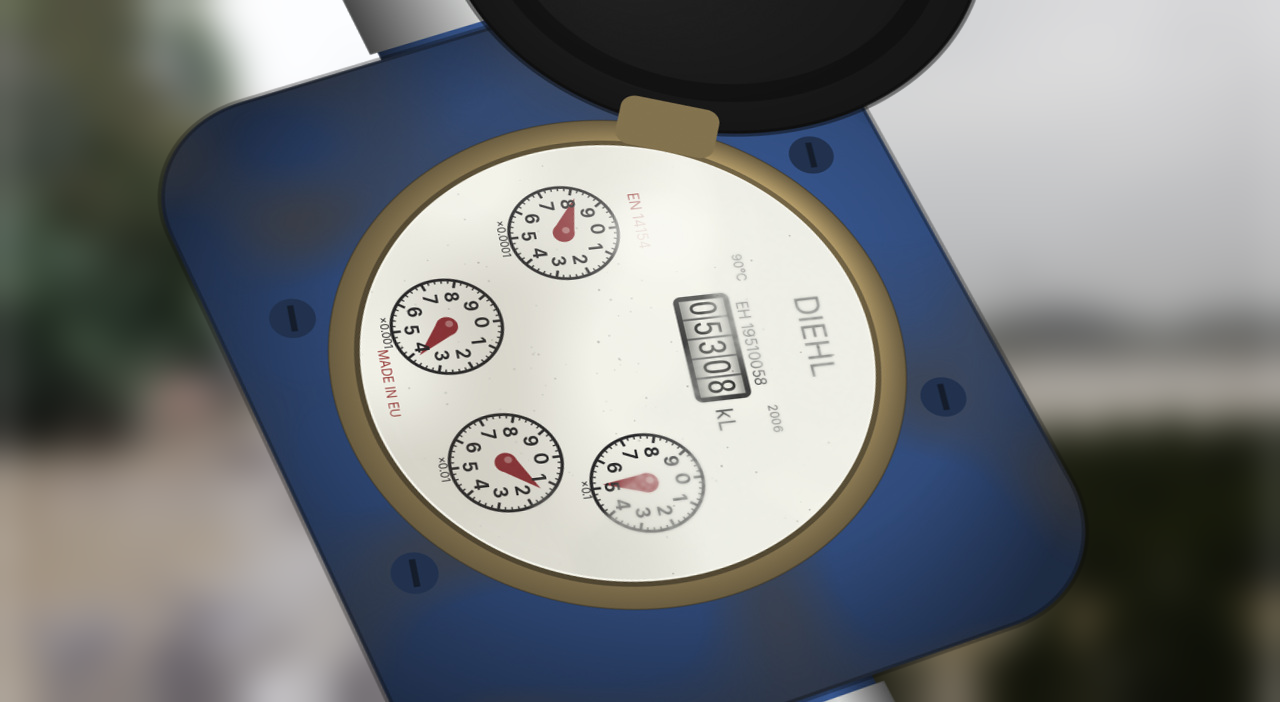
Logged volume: **5308.5138** kL
